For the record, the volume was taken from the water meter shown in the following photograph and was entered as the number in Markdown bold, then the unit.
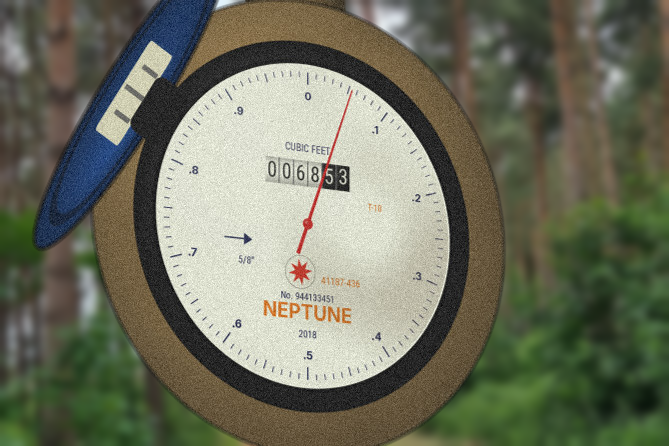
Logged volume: **6853.05** ft³
